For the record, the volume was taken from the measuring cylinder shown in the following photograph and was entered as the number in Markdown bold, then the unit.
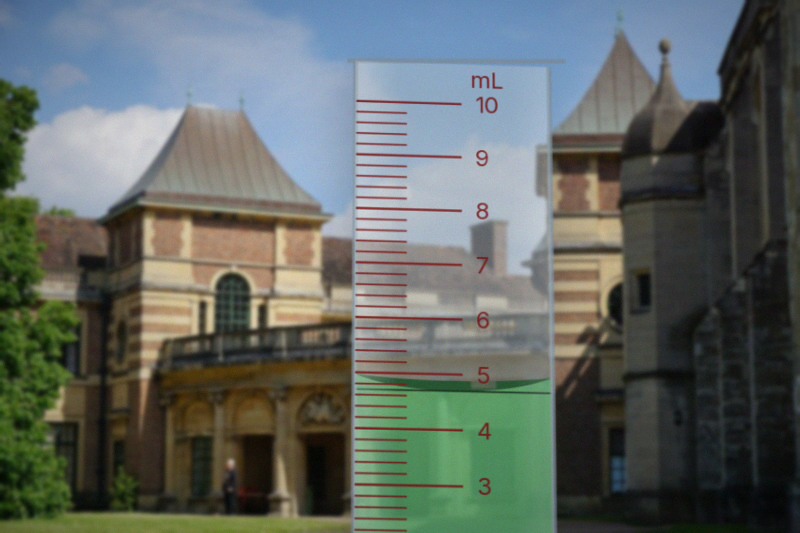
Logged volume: **4.7** mL
